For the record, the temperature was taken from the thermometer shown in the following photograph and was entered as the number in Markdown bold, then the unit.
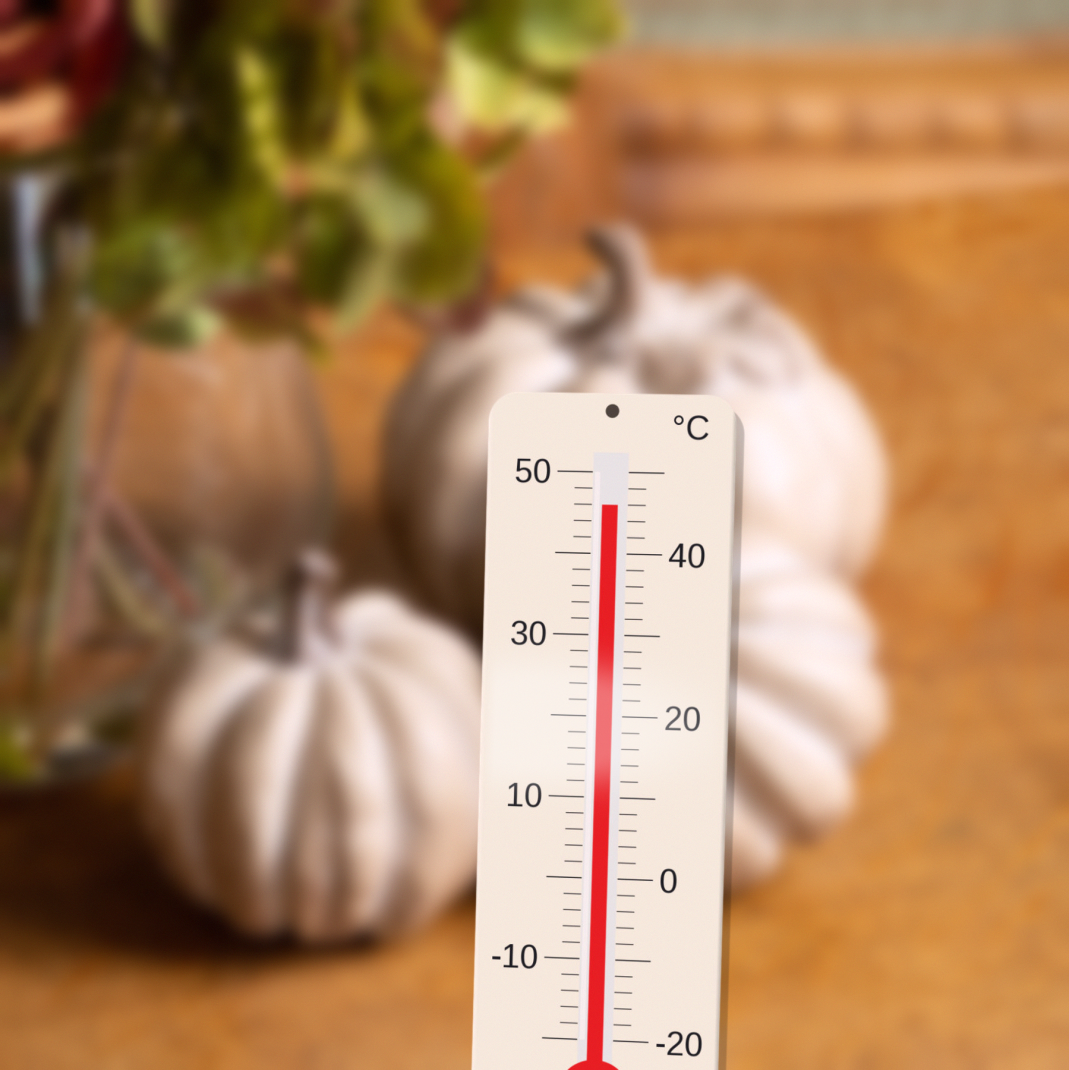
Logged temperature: **46** °C
